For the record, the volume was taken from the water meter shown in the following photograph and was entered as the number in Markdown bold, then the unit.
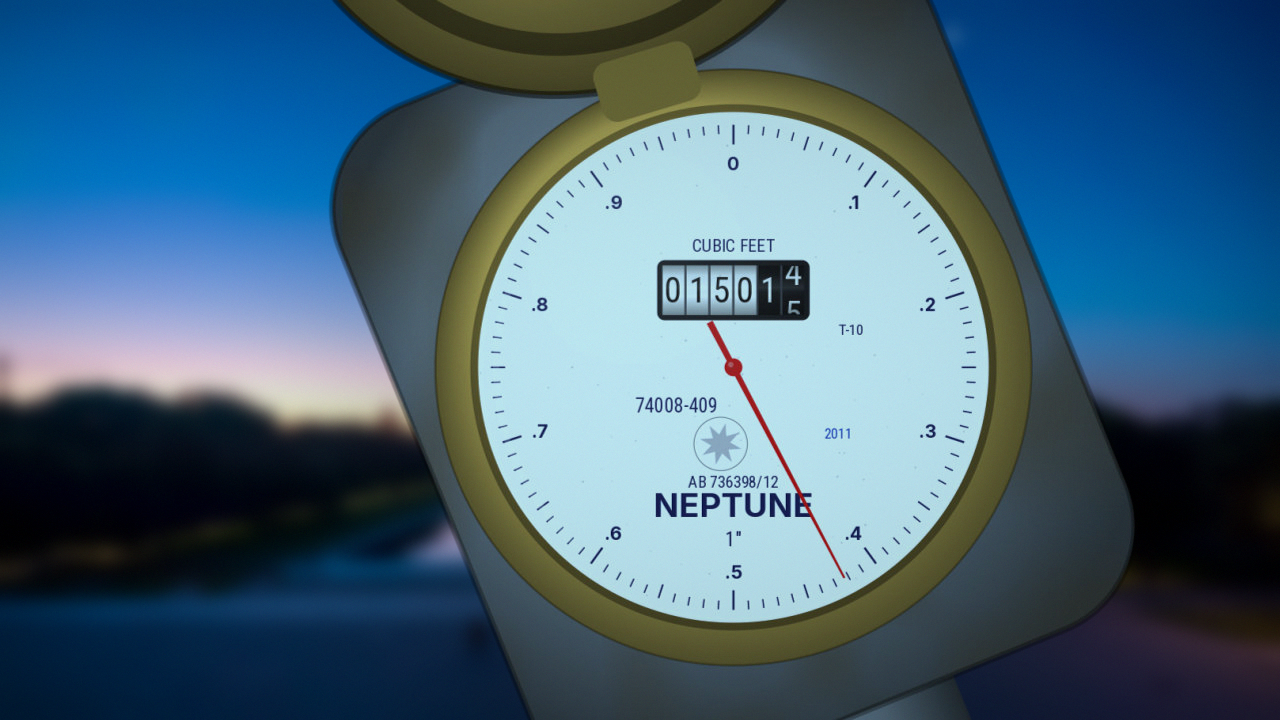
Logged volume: **15014.42** ft³
